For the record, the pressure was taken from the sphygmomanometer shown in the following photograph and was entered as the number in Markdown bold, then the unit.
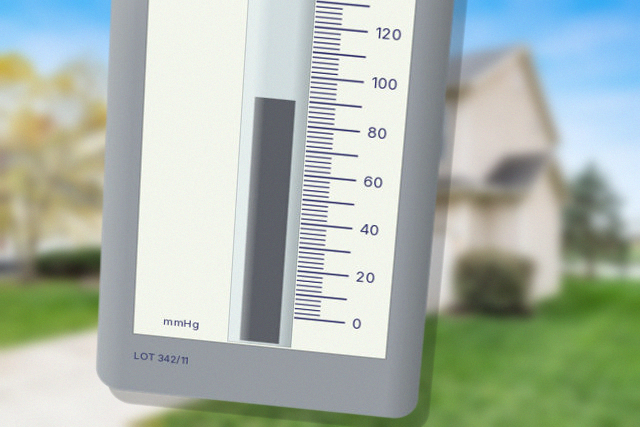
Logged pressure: **90** mmHg
